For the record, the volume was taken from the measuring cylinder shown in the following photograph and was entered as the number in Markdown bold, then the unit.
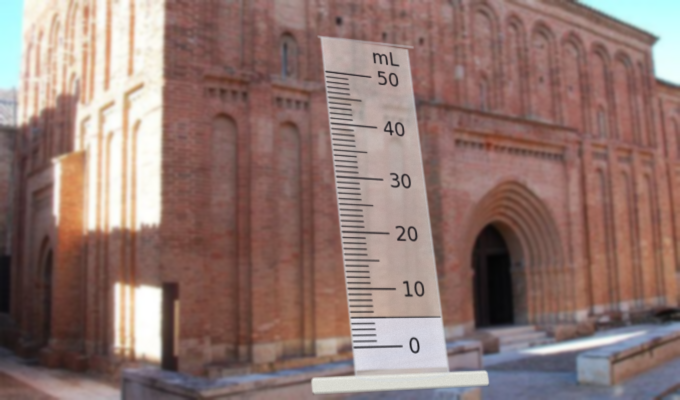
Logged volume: **5** mL
